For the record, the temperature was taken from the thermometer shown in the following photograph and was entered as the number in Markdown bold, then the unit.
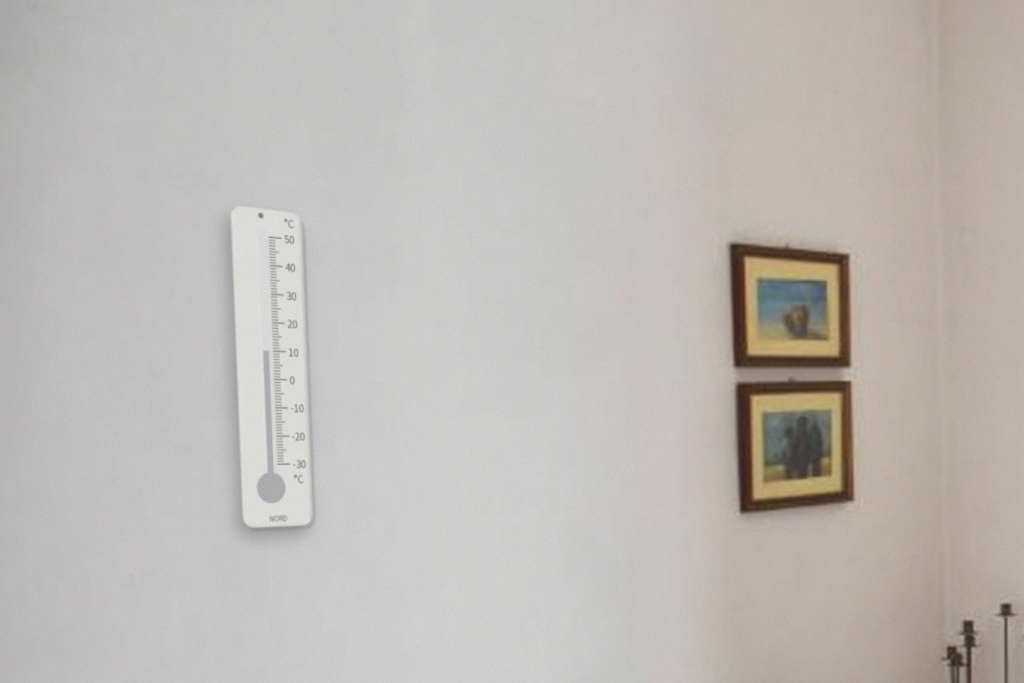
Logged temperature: **10** °C
